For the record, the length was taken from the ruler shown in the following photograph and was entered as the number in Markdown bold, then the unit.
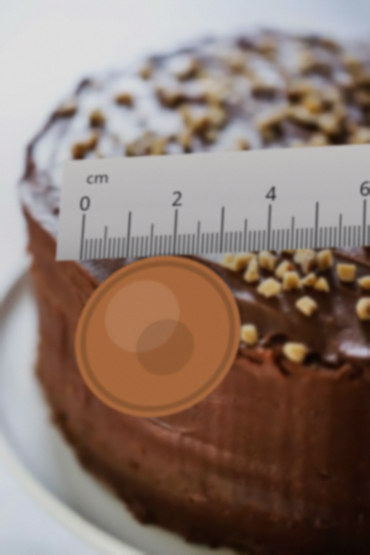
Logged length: **3.5** cm
